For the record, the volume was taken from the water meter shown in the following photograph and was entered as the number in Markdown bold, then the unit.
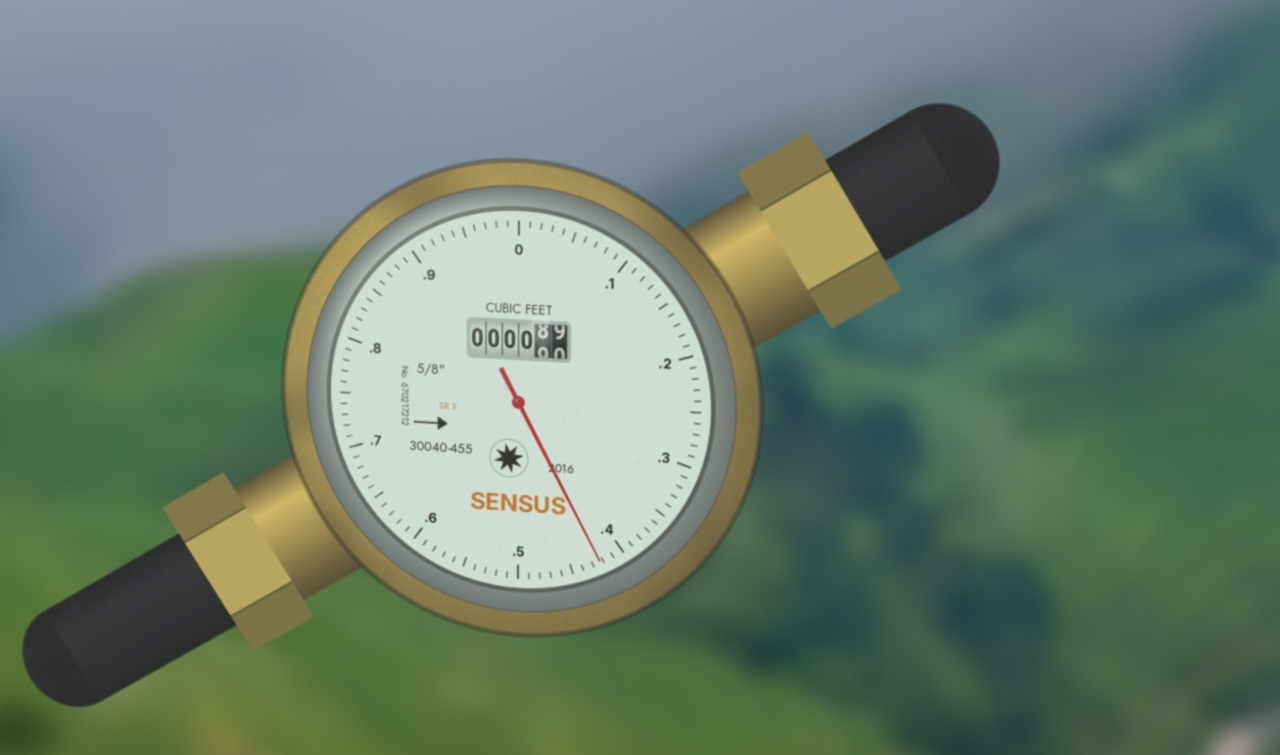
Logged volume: **89.42** ft³
